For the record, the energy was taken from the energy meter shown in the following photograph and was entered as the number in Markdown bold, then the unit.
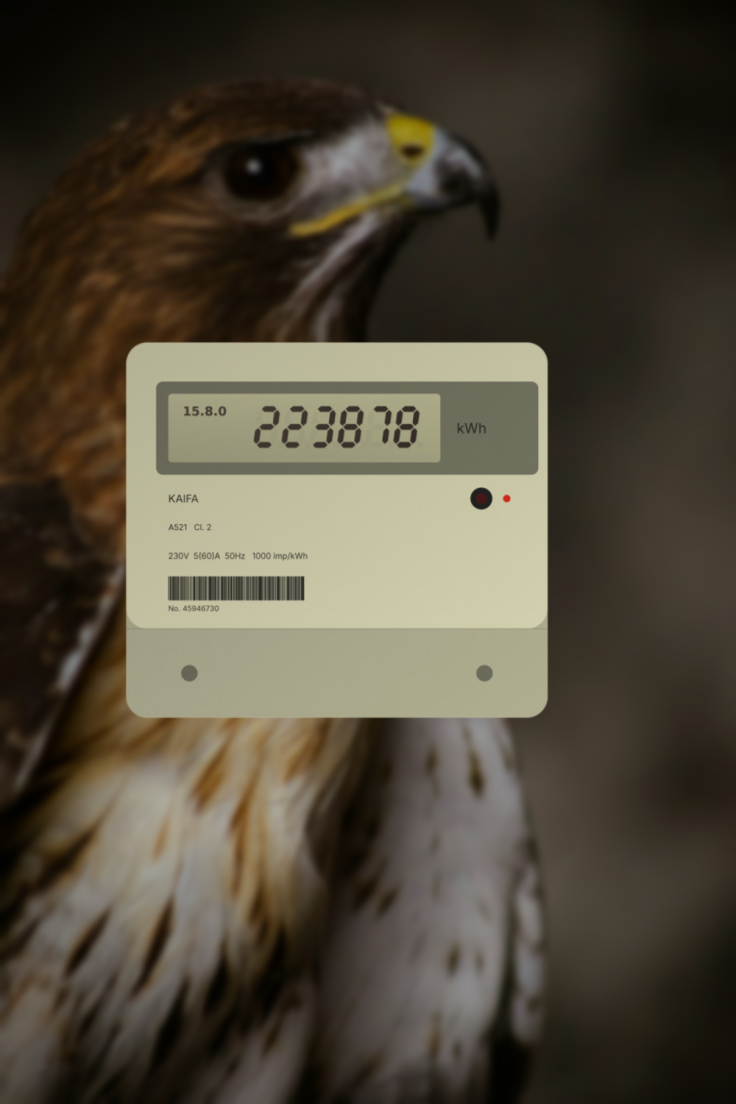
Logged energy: **223878** kWh
